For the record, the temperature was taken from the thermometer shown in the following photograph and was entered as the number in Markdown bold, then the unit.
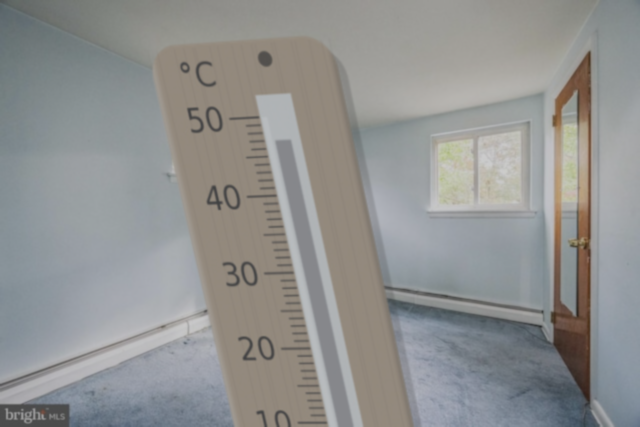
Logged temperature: **47** °C
